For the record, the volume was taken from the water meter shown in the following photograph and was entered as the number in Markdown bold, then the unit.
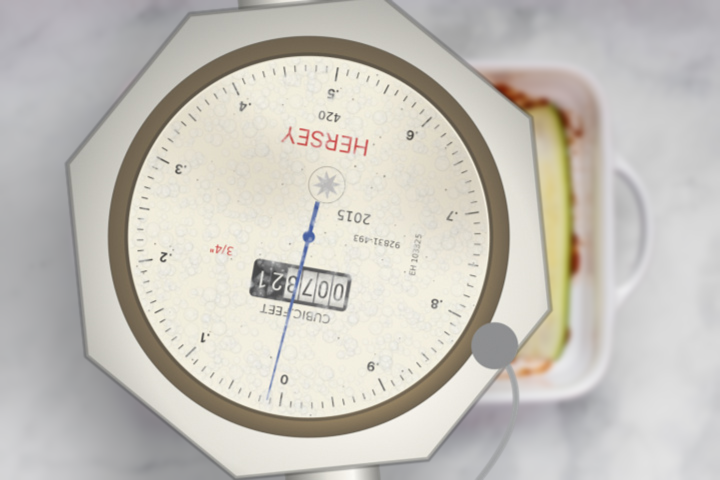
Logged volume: **7321.01** ft³
